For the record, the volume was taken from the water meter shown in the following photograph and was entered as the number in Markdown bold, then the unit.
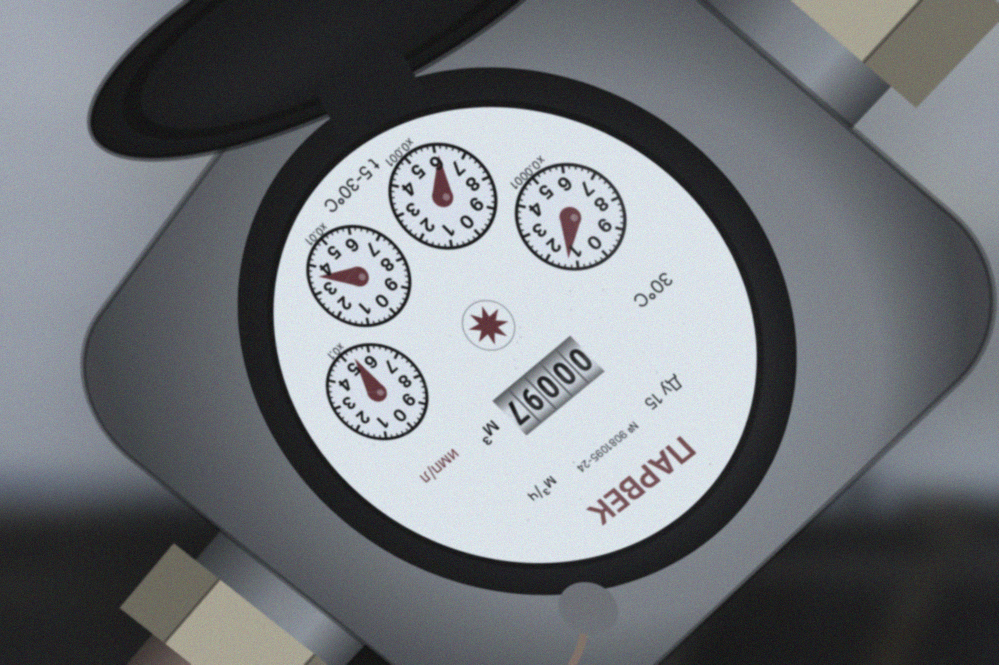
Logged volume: **97.5361** m³
